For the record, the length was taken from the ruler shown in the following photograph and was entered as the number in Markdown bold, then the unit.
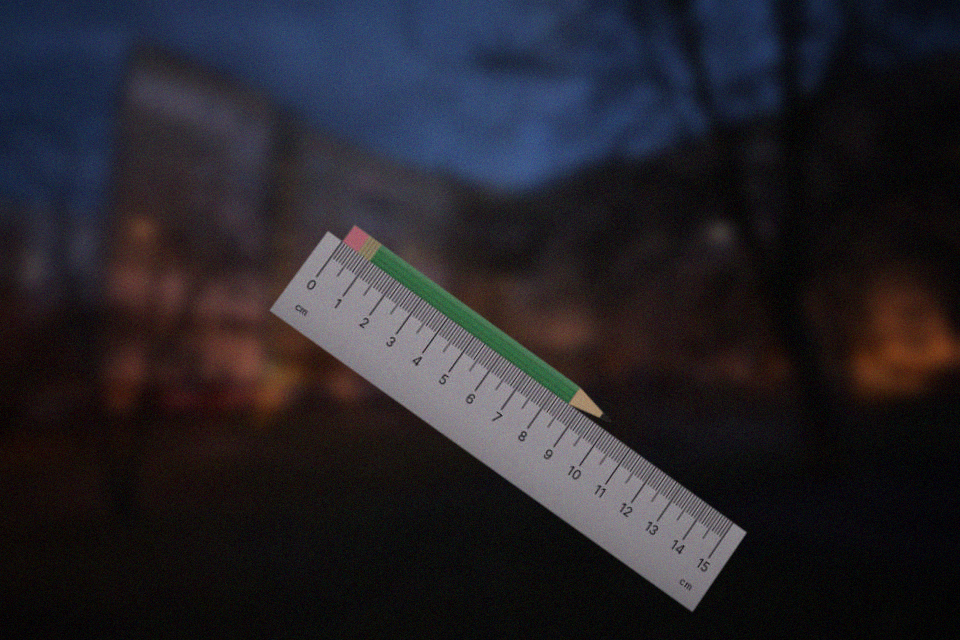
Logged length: **10** cm
